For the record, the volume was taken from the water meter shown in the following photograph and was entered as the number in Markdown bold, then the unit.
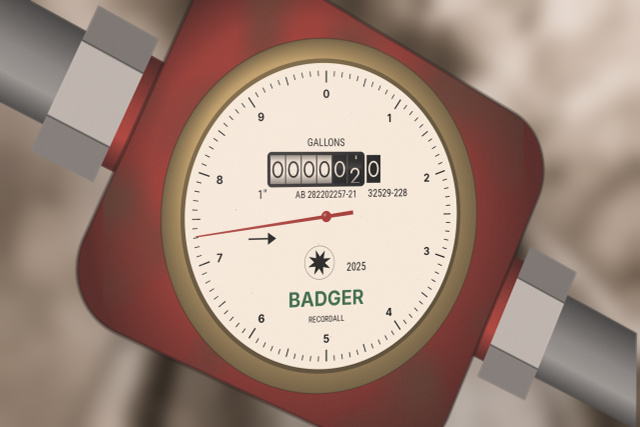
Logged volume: **17.3** gal
